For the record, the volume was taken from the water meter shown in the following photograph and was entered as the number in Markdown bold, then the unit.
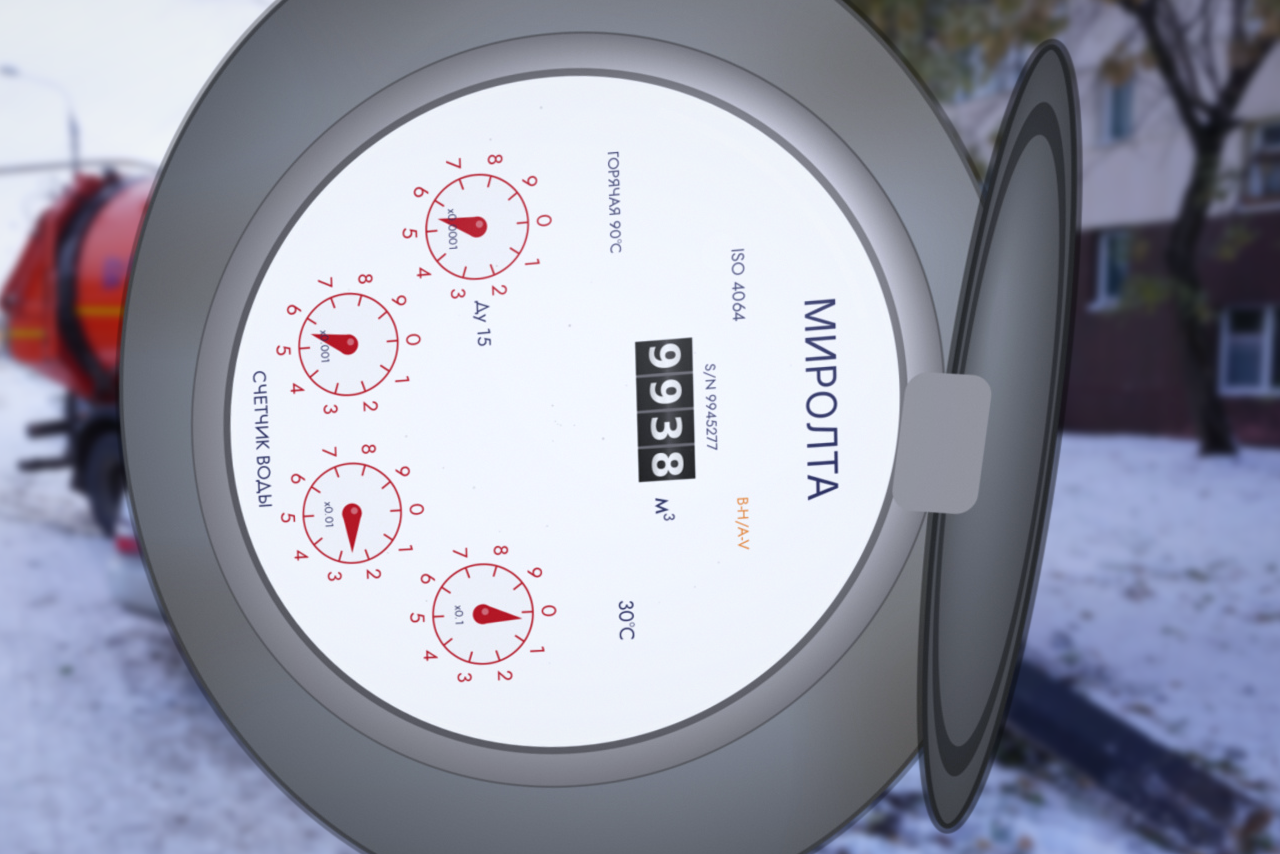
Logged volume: **9938.0255** m³
